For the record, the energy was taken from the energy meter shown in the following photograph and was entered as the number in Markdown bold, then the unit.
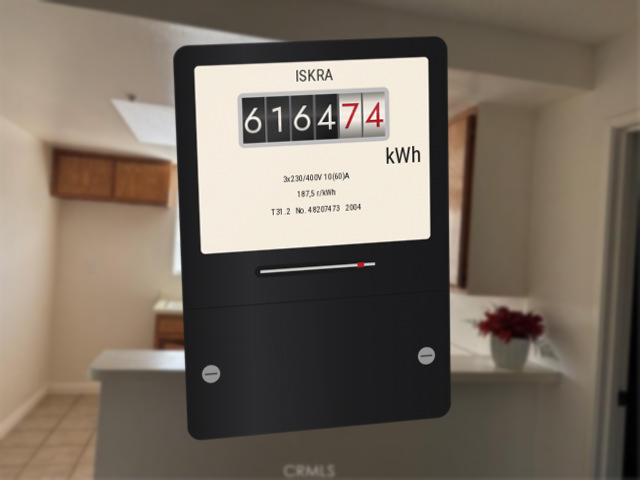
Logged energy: **6164.74** kWh
